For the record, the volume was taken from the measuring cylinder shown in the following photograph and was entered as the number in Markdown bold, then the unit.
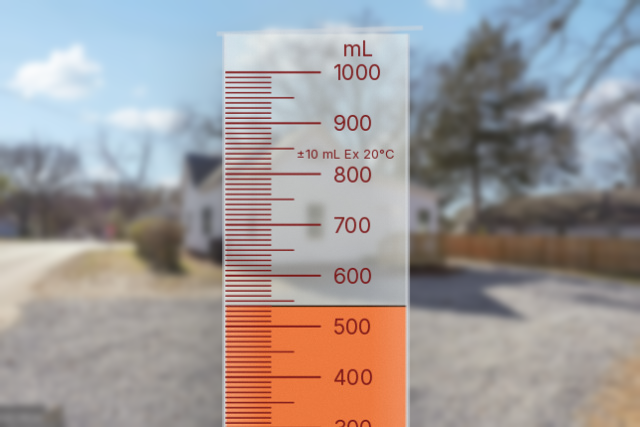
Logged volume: **540** mL
